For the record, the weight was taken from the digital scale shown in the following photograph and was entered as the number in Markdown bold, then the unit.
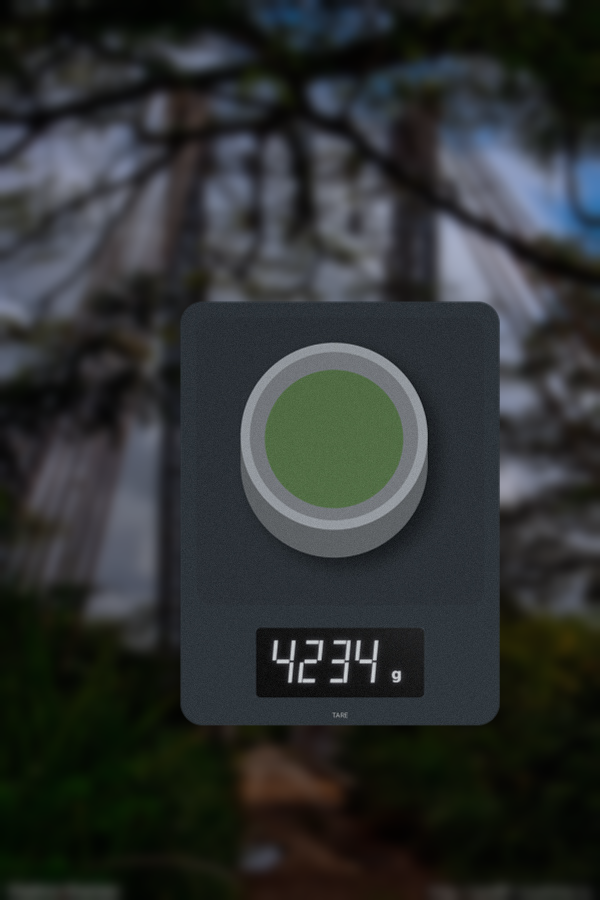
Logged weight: **4234** g
